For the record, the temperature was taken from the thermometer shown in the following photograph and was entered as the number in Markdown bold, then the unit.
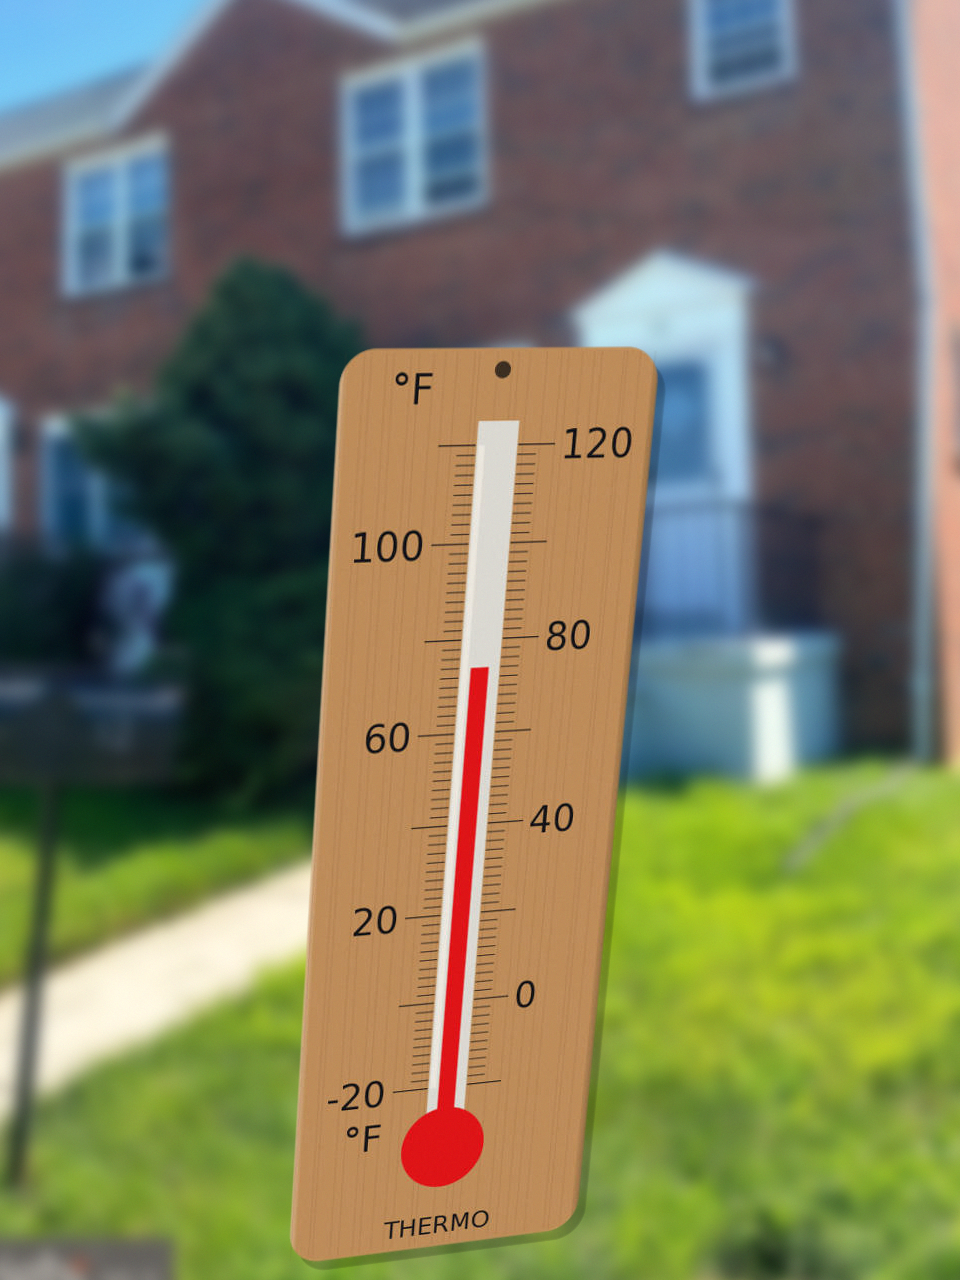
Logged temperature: **74** °F
